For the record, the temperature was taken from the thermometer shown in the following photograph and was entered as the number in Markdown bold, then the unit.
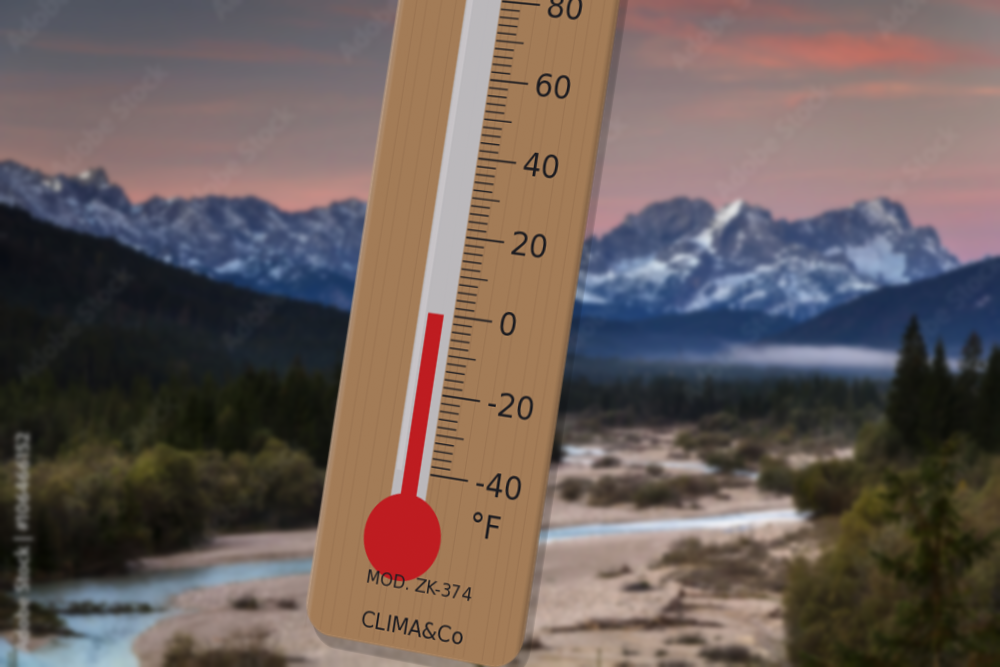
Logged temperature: **0** °F
